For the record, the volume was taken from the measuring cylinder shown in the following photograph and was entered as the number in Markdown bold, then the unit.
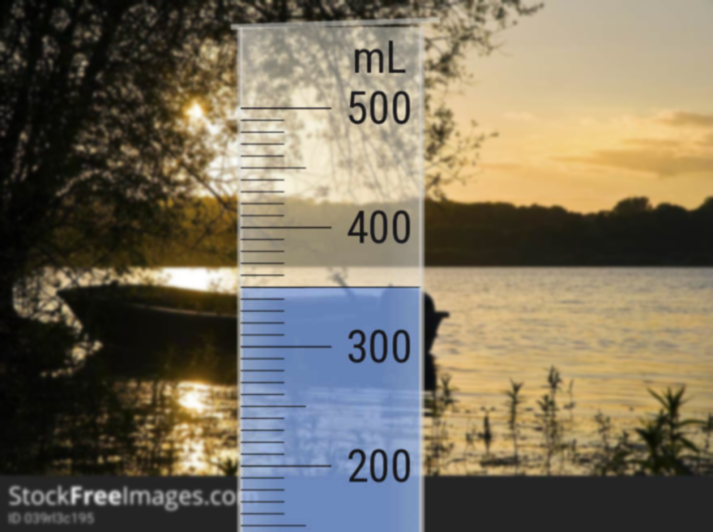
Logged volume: **350** mL
